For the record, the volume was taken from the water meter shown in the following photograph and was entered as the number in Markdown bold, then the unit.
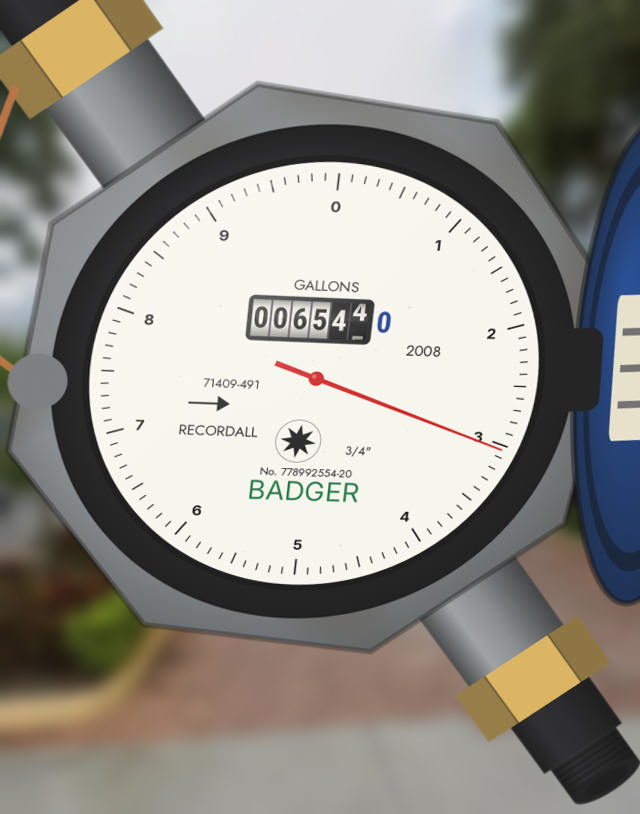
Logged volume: **65443.0** gal
